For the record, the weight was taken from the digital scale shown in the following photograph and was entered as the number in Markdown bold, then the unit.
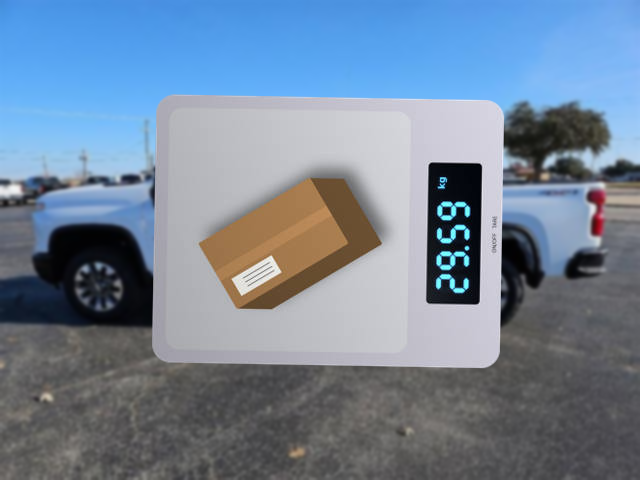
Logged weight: **29.59** kg
